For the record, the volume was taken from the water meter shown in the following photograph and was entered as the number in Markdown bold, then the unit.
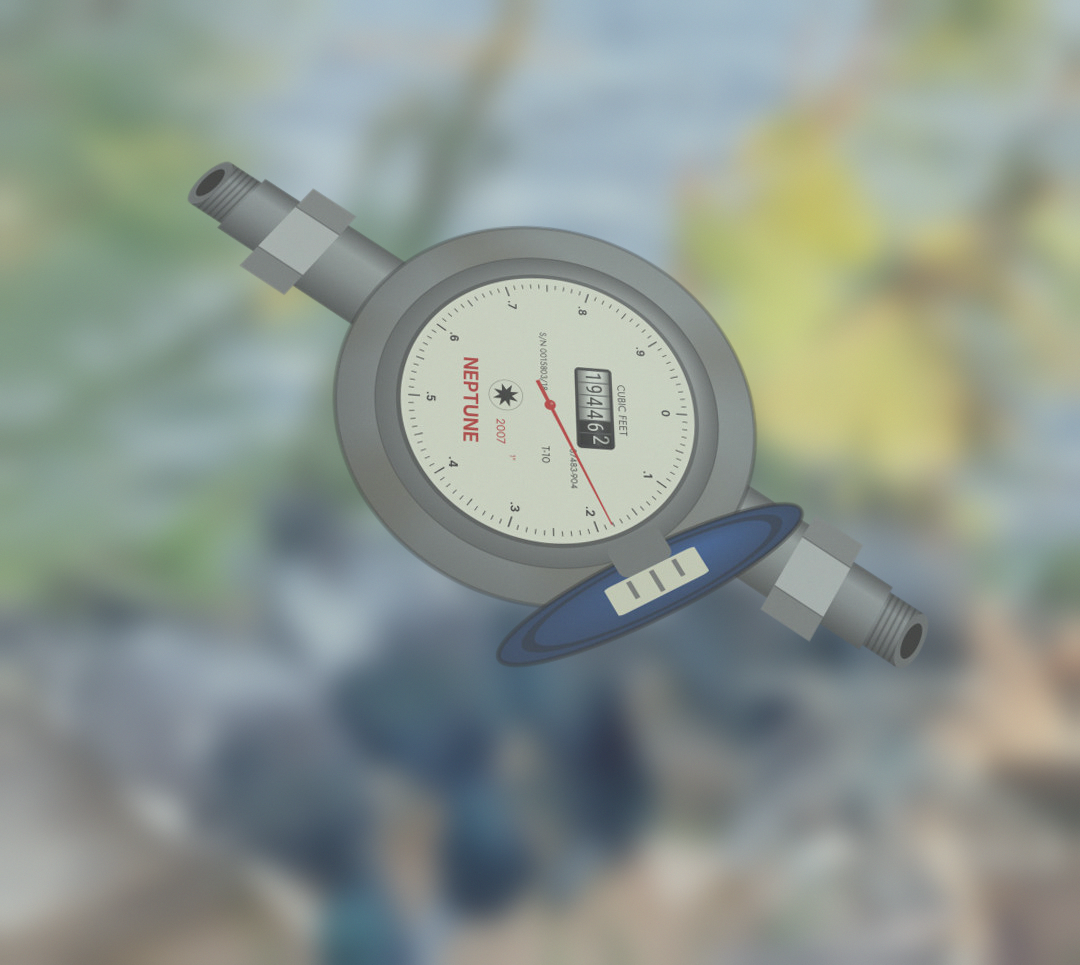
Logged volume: **194462.18** ft³
